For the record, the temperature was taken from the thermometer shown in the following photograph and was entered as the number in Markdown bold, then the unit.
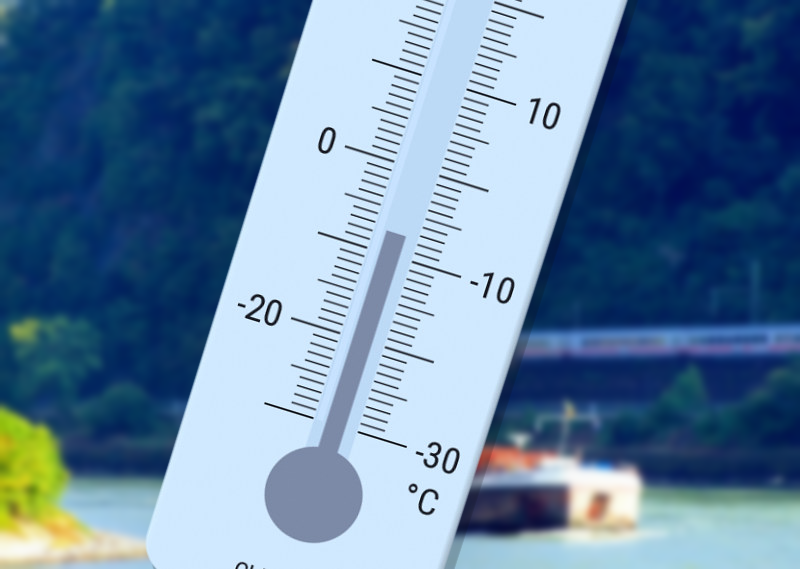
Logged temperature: **-7.5** °C
